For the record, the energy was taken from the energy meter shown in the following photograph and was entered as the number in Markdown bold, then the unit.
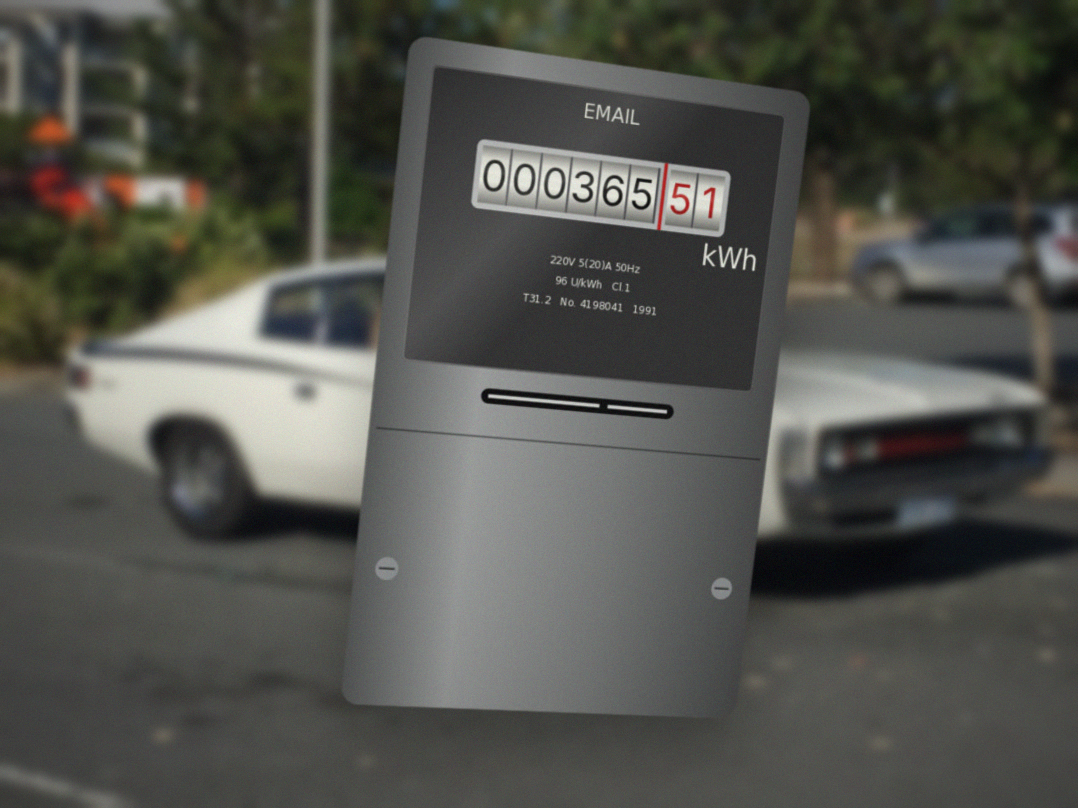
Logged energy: **365.51** kWh
